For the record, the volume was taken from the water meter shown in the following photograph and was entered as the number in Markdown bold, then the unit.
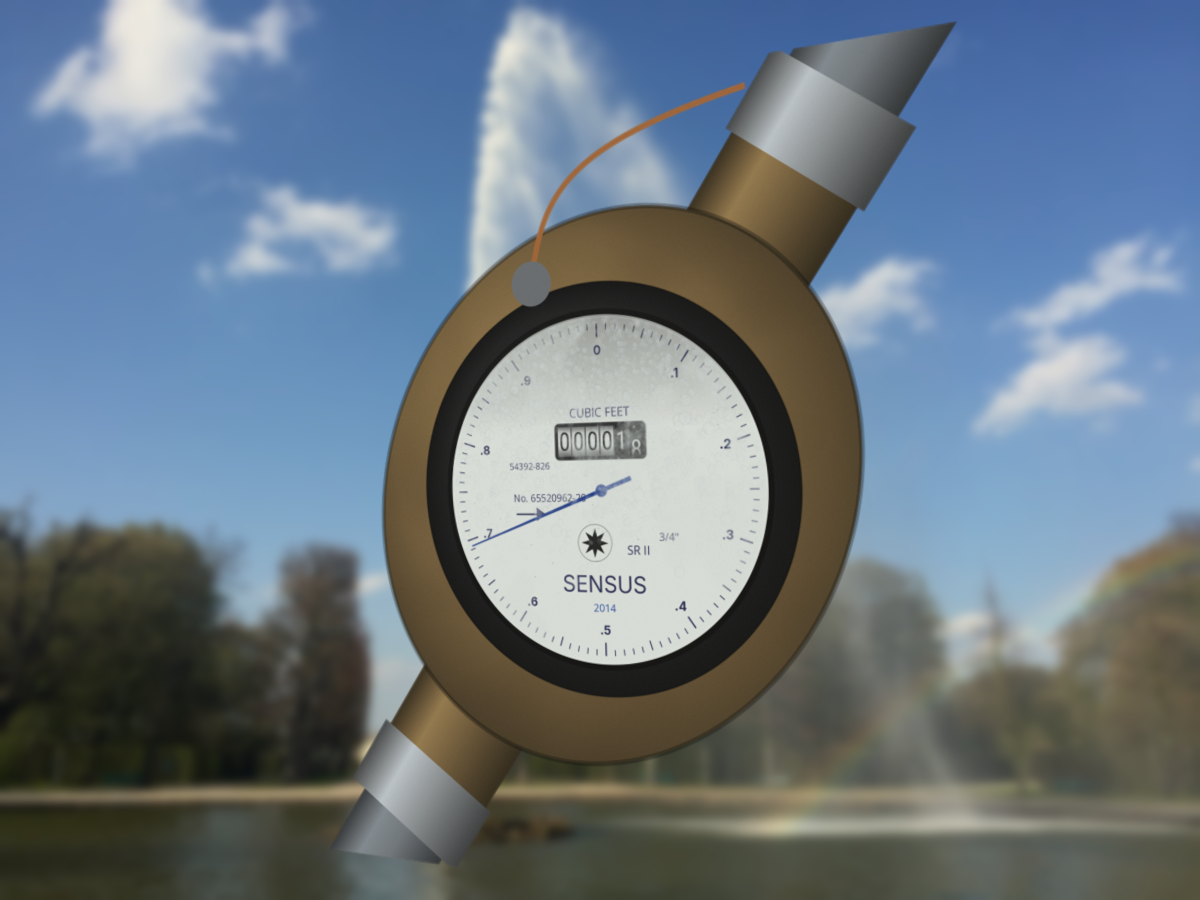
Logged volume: **17.69** ft³
